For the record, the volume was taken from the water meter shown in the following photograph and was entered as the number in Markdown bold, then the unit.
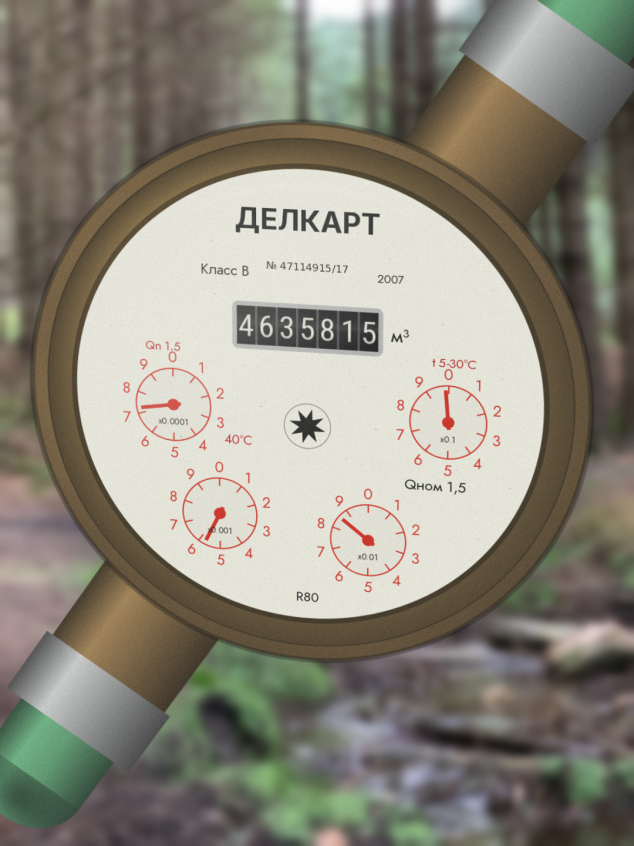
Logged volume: **4635814.9857** m³
